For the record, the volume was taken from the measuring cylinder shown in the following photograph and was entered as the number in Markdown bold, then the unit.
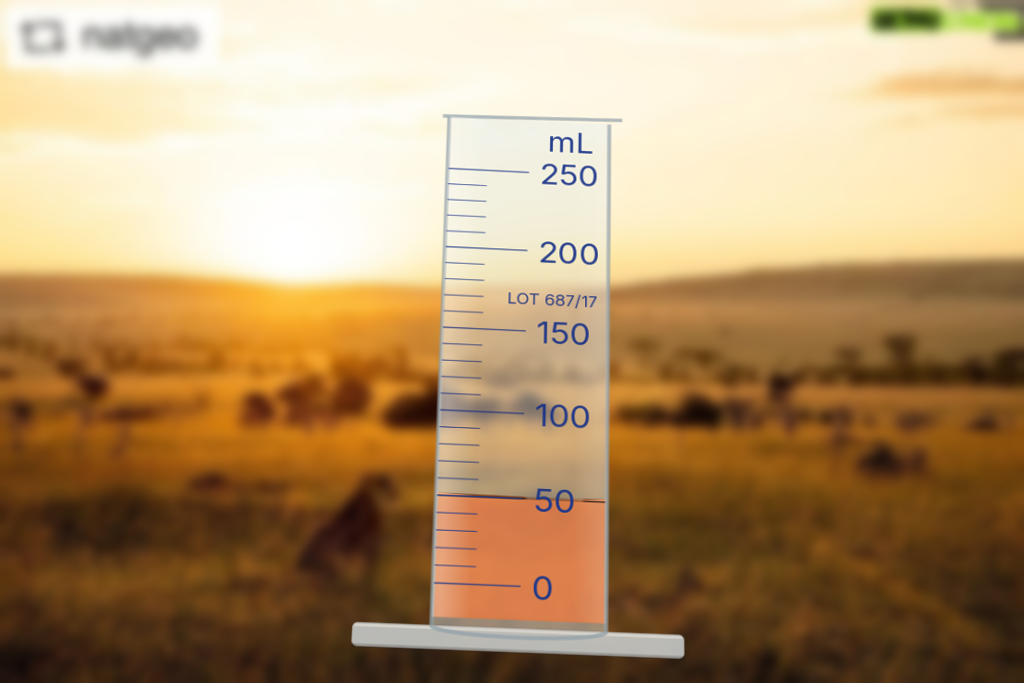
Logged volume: **50** mL
